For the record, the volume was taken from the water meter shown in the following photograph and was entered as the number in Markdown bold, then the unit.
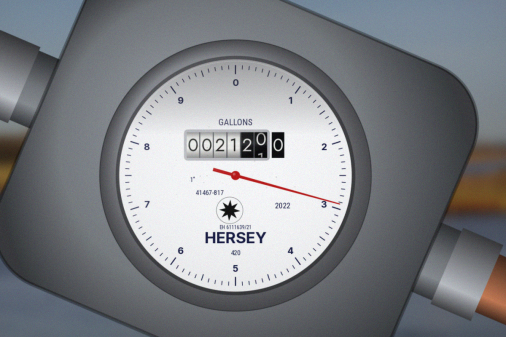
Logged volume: **21202.9** gal
